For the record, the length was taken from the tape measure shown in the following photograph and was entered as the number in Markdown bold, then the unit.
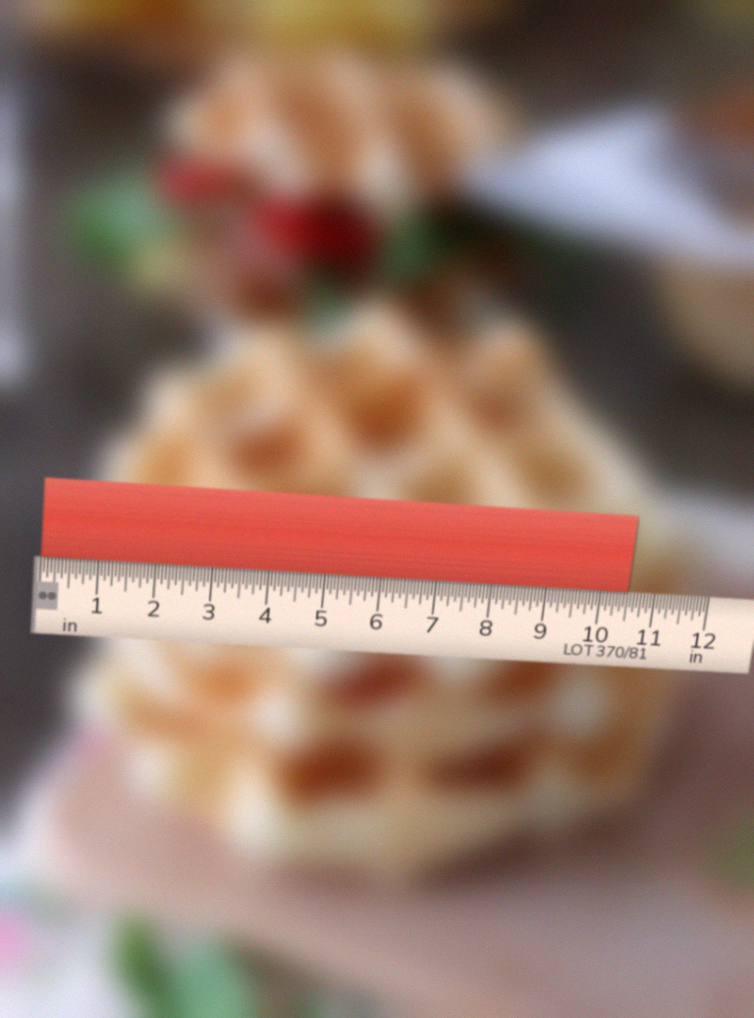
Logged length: **10.5** in
